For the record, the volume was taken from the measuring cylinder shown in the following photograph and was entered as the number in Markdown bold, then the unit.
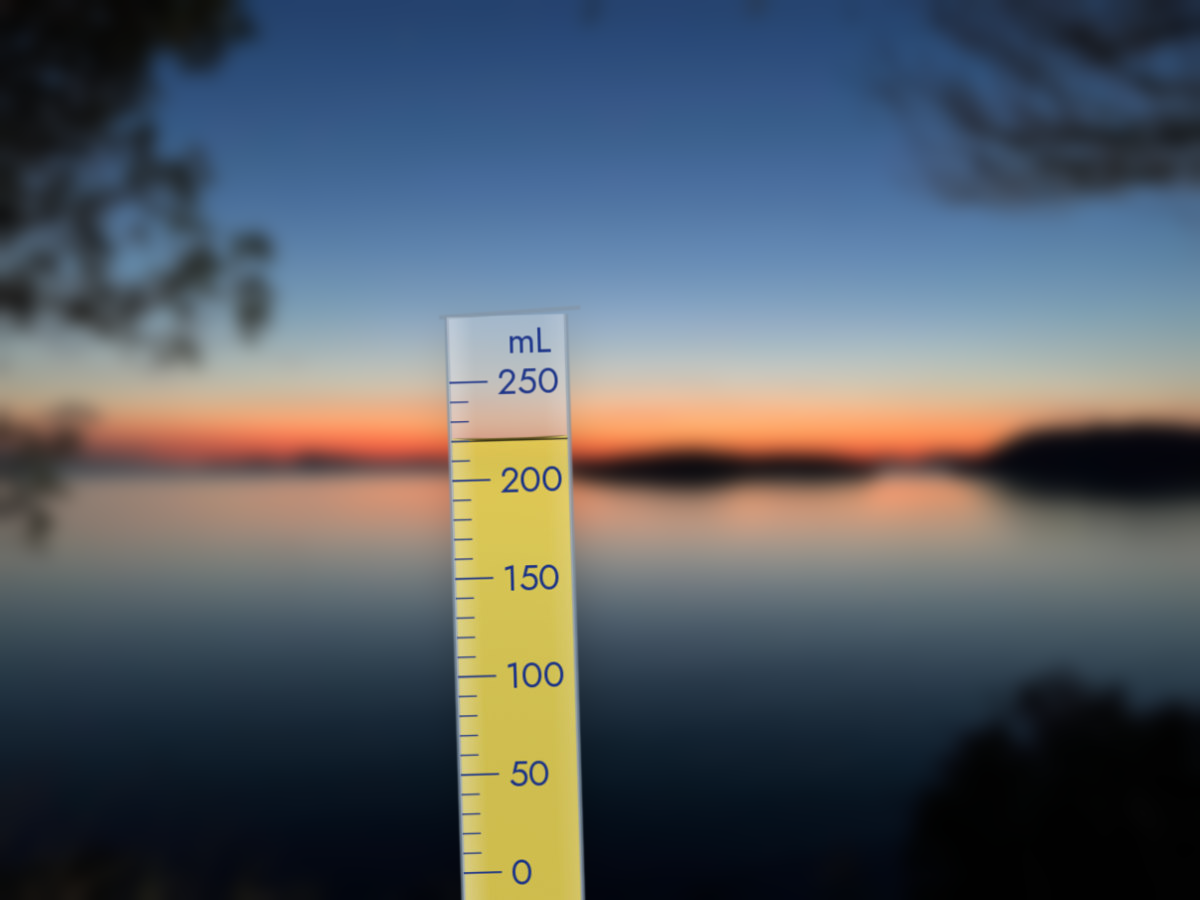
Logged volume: **220** mL
